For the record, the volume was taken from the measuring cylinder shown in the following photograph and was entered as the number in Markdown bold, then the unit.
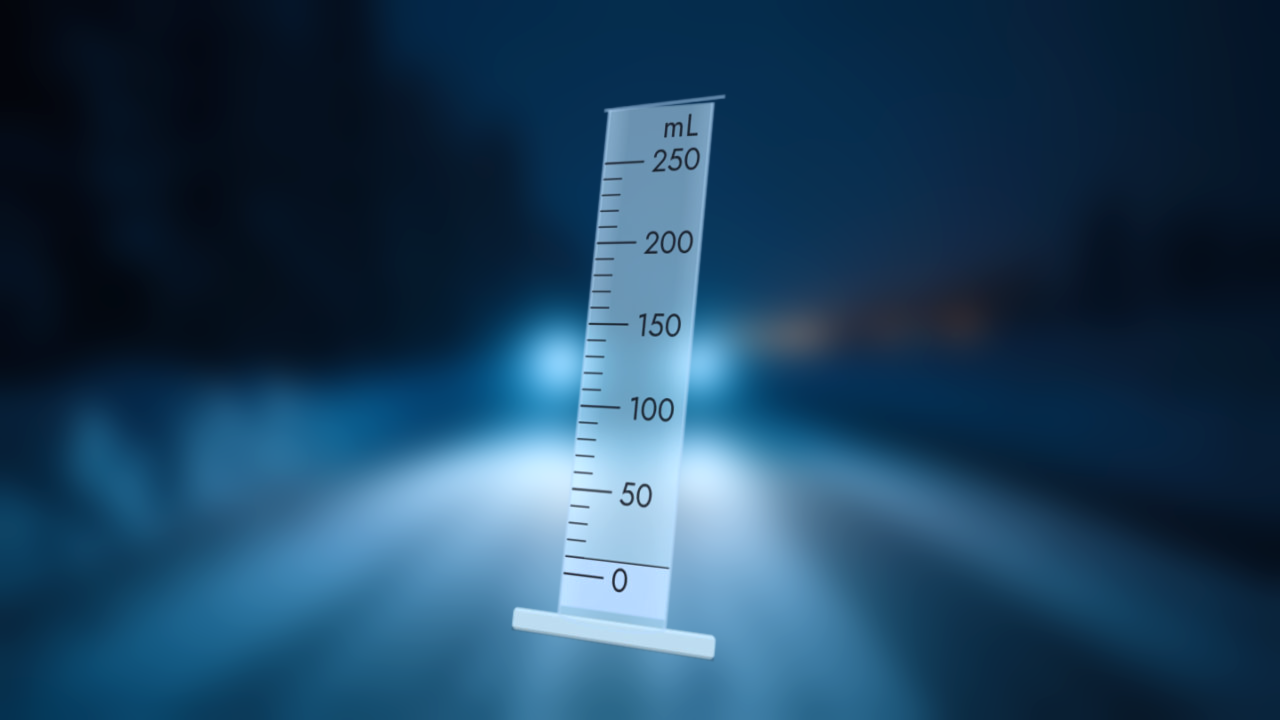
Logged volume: **10** mL
